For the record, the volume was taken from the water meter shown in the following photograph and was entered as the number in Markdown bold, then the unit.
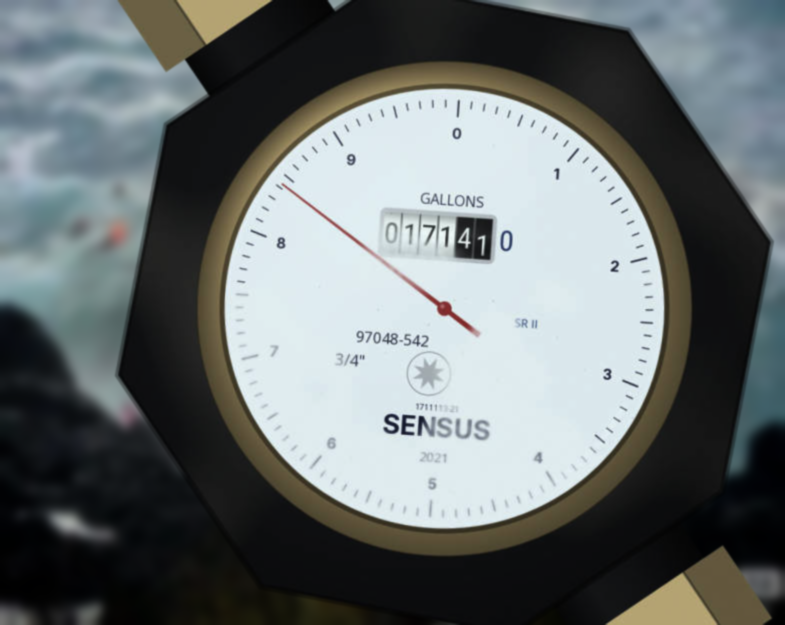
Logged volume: **171408.4** gal
